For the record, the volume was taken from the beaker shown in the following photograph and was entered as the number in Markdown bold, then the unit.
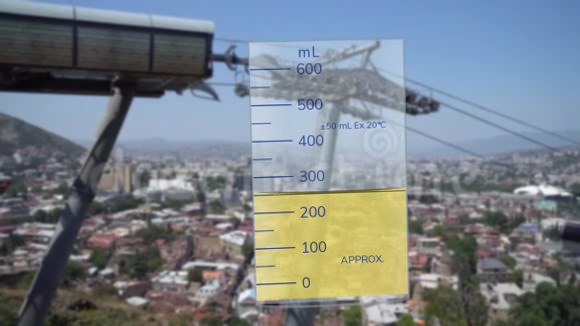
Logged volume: **250** mL
